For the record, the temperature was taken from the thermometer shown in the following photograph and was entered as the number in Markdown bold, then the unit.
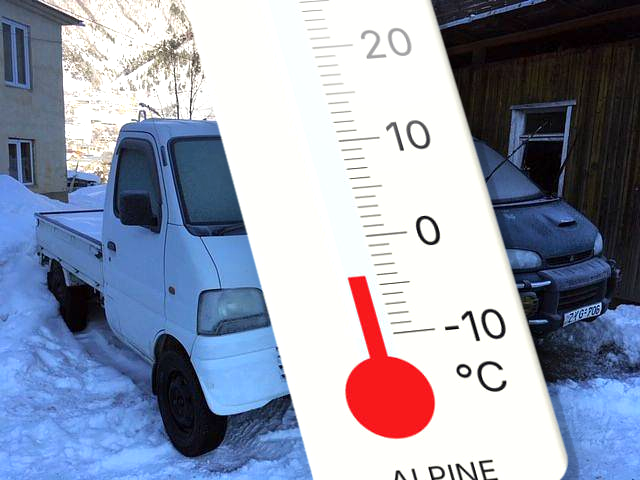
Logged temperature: **-4** °C
